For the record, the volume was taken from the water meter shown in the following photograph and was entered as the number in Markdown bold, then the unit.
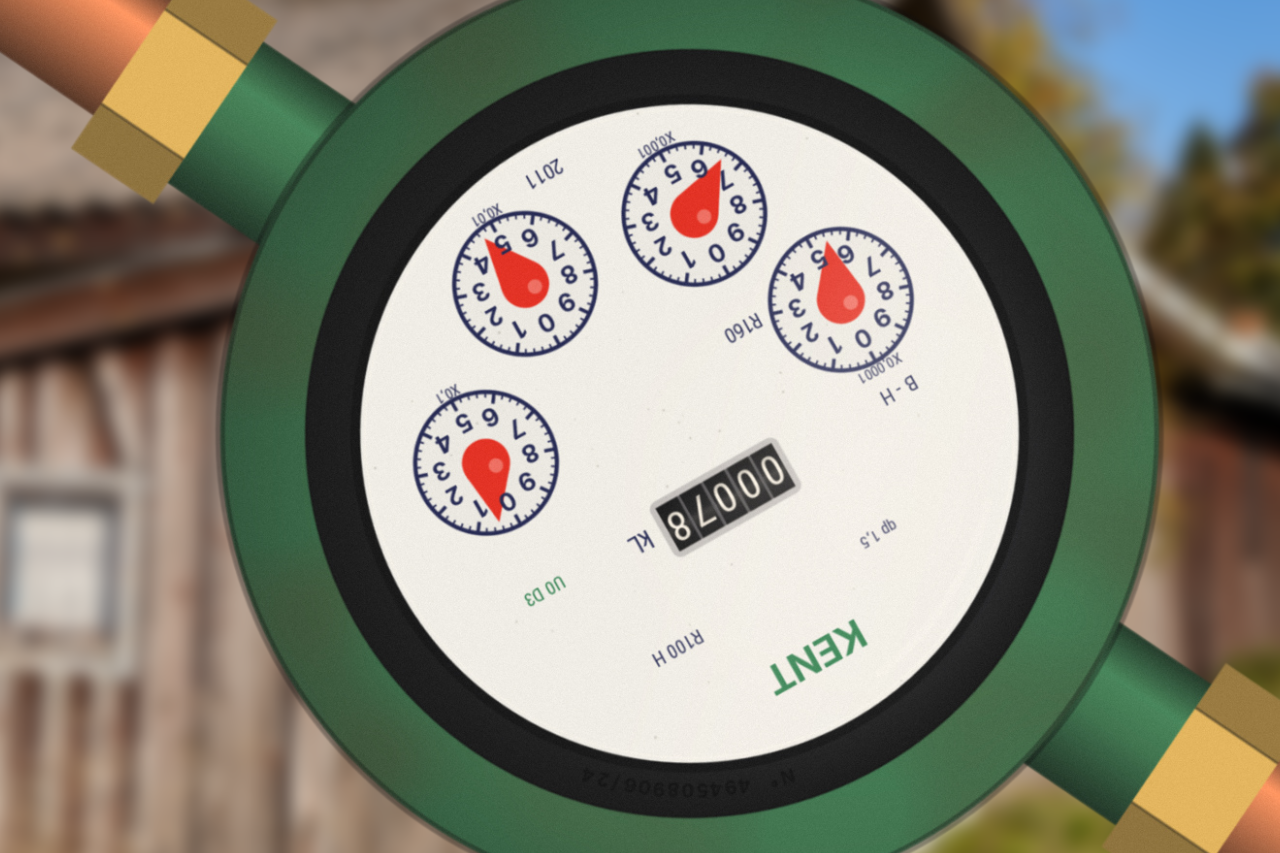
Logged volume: **78.0465** kL
